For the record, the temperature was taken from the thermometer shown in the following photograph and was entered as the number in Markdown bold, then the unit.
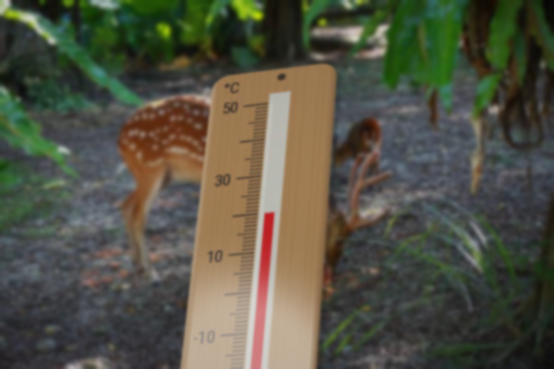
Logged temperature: **20** °C
